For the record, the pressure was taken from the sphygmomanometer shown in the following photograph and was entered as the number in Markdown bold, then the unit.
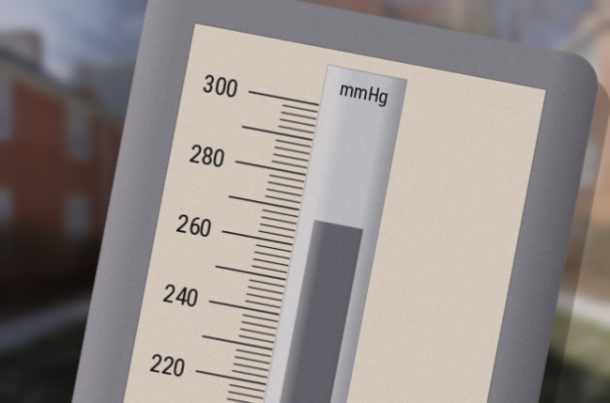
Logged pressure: **268** mmHg
